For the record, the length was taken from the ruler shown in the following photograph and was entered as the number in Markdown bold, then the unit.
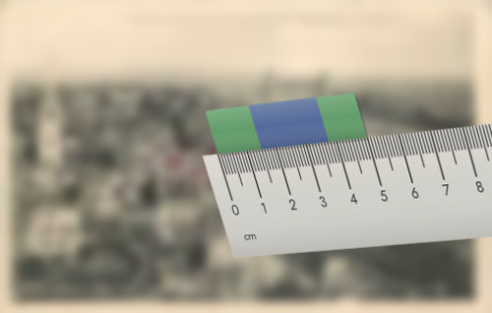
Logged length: **5** cm
